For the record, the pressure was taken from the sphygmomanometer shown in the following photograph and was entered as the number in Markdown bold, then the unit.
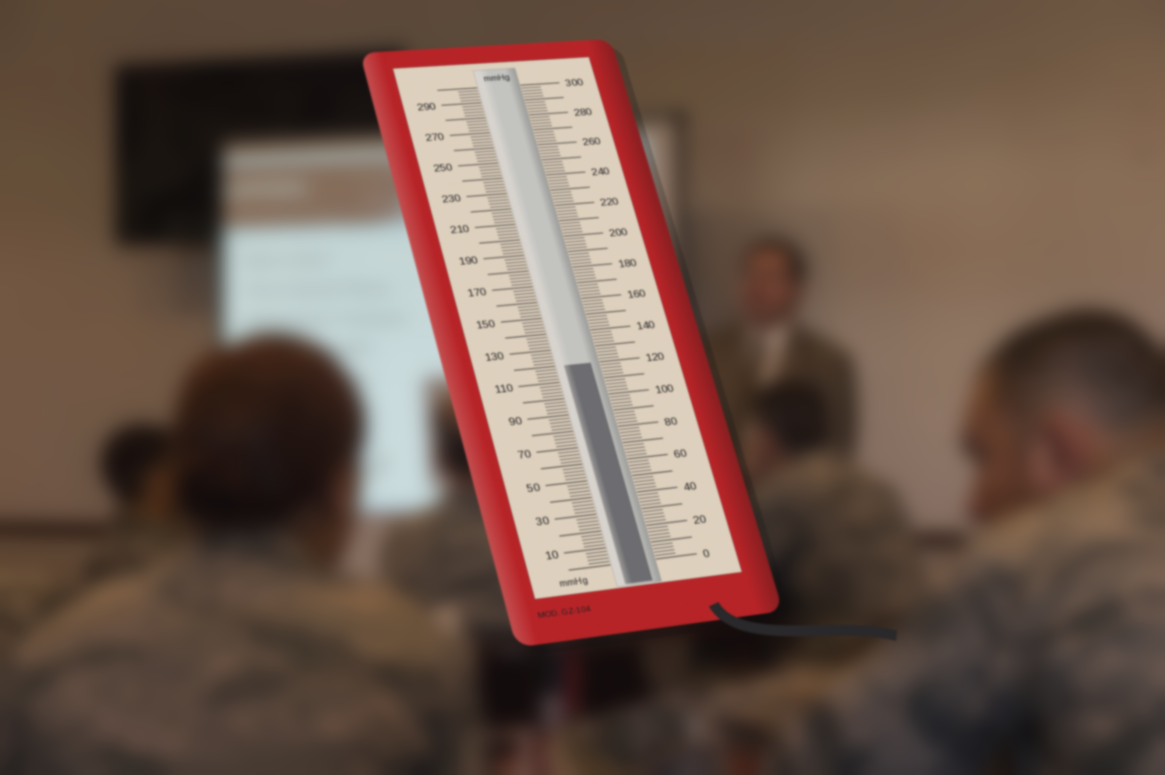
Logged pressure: **120** mmHg
